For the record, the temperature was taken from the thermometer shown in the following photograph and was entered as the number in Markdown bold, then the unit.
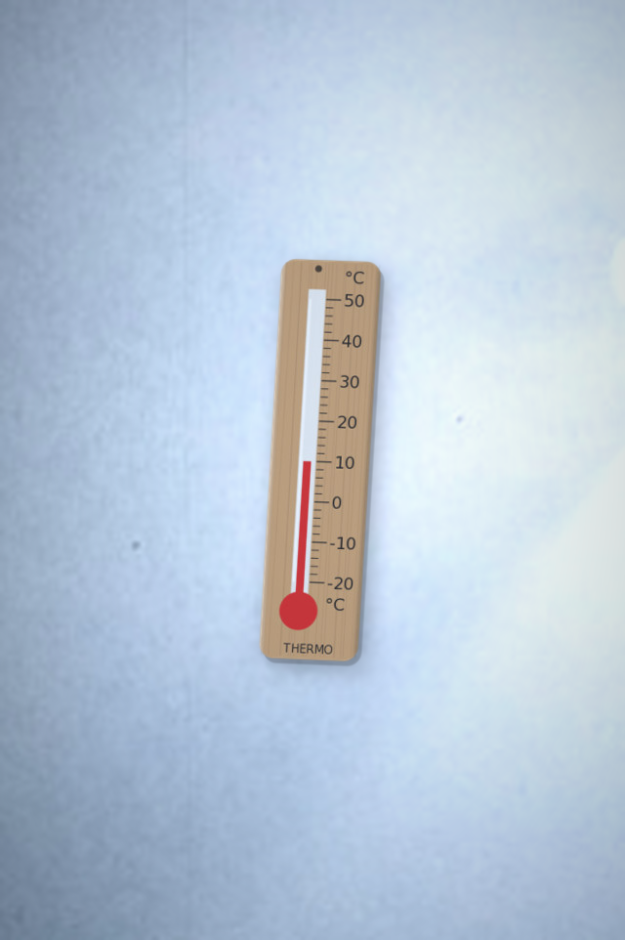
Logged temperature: **10** °C
